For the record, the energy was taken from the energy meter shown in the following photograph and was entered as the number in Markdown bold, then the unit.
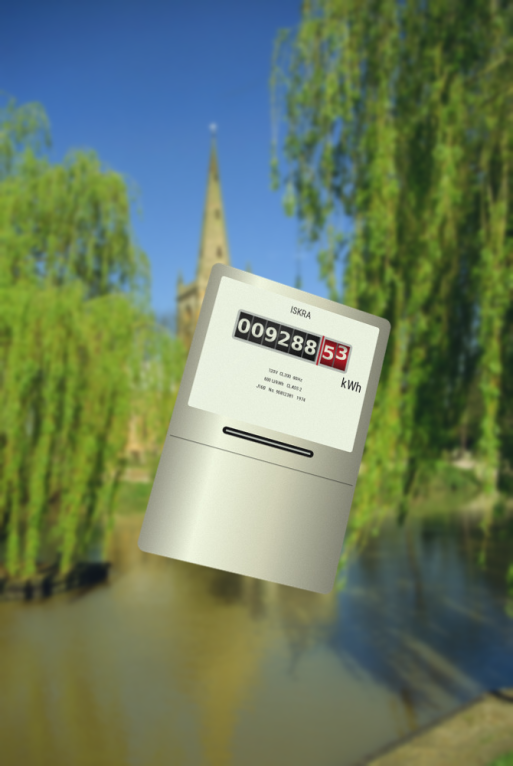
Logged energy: **9288.53** kWh
